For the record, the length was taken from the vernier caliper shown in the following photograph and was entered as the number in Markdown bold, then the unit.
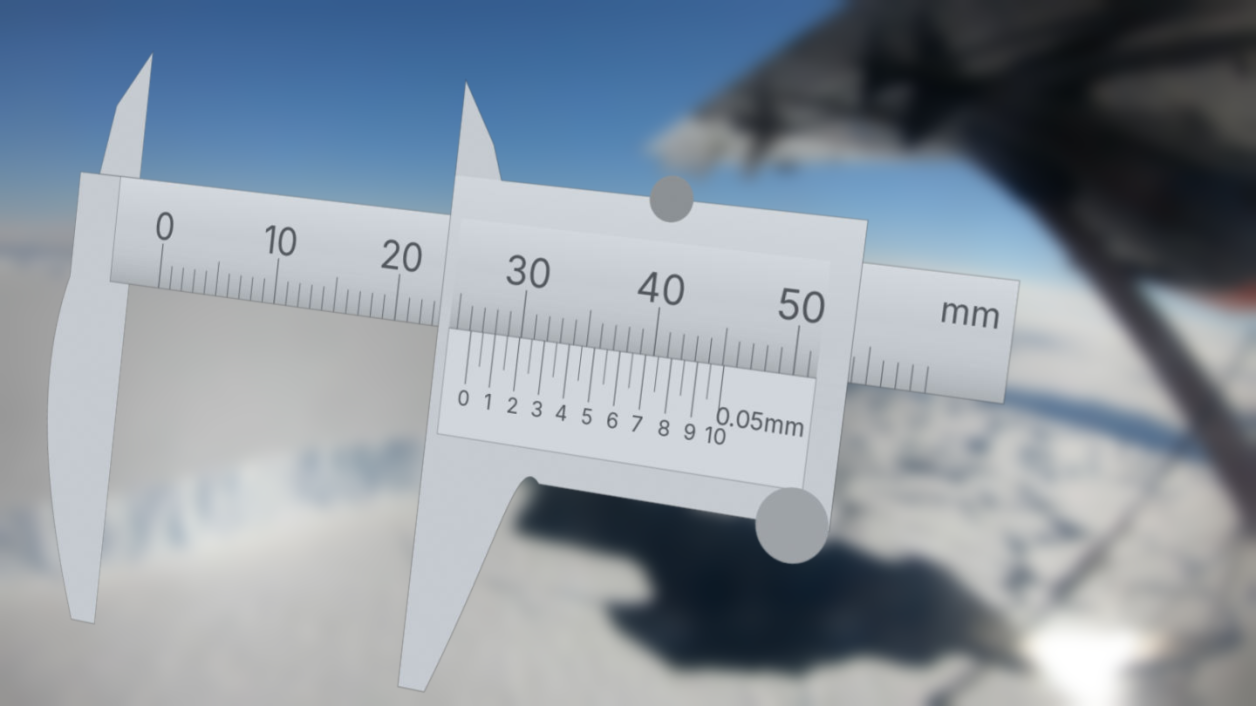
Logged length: **26.1** mm
